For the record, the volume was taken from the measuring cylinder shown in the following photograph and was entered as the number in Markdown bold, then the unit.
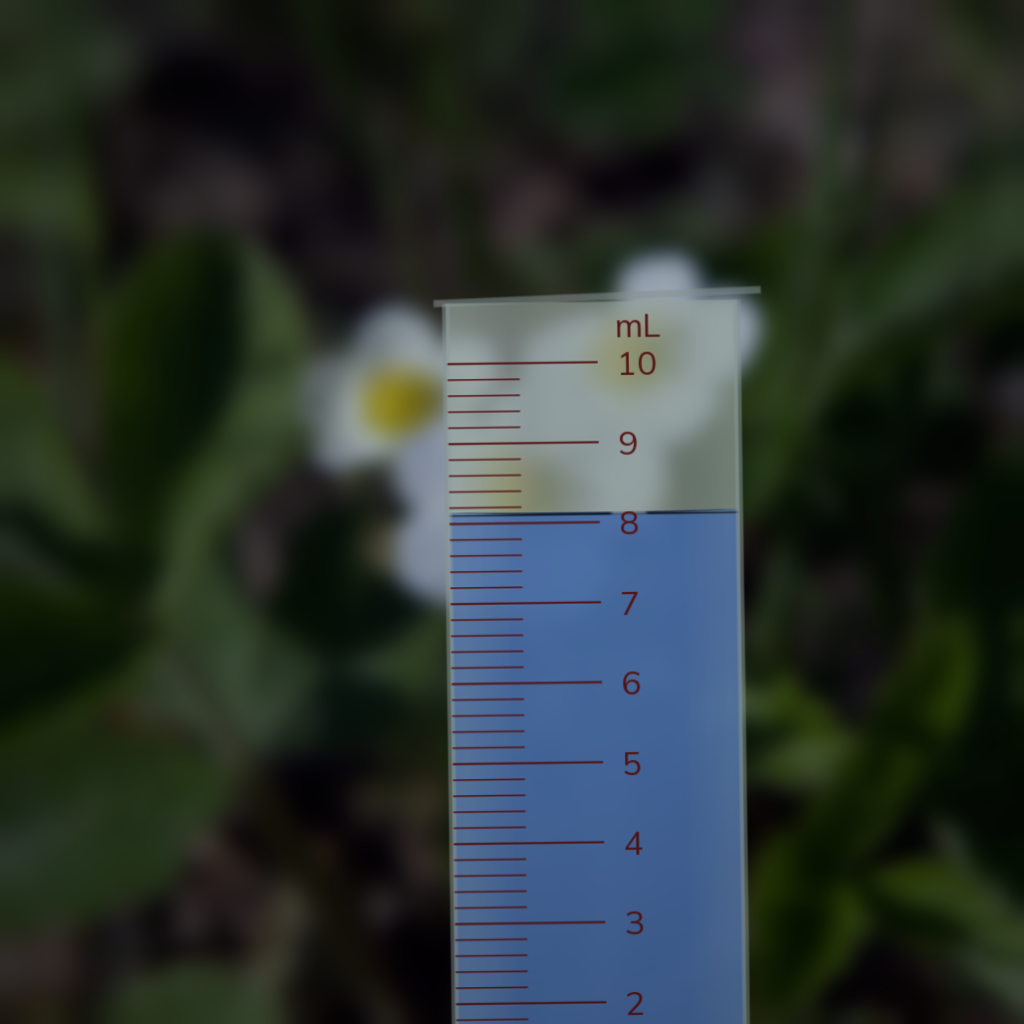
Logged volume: **8.1** mL
